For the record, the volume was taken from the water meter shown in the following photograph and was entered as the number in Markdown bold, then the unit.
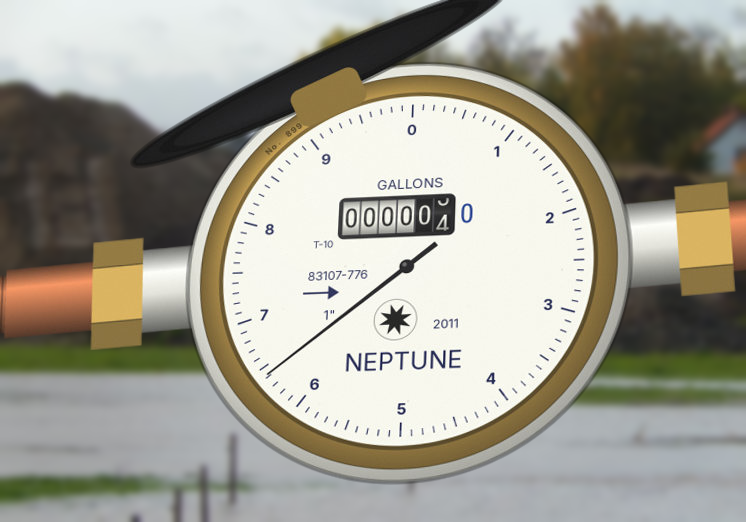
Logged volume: **36.4** gal
